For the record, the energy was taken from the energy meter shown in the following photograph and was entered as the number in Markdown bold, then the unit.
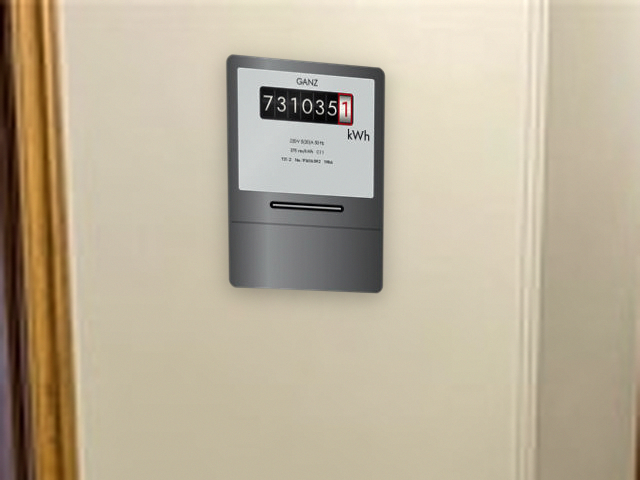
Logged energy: **731035.1** kWh
